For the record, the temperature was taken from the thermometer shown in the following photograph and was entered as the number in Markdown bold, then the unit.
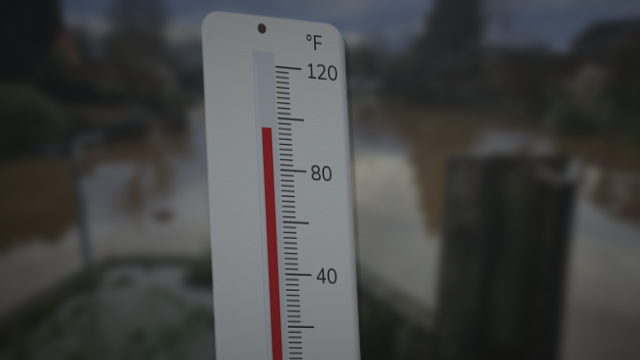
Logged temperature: **96** °F
